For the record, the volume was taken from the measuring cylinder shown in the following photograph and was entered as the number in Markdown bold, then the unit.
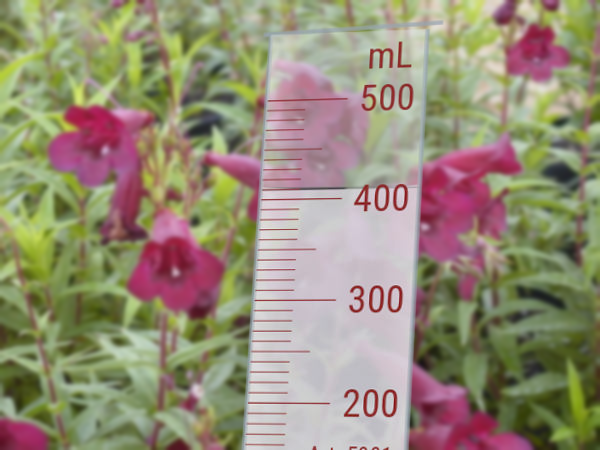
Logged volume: **410** mL
